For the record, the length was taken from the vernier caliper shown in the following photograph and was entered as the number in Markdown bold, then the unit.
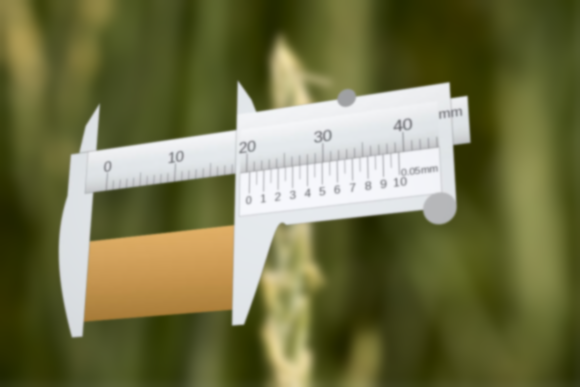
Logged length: **20.4** mm
